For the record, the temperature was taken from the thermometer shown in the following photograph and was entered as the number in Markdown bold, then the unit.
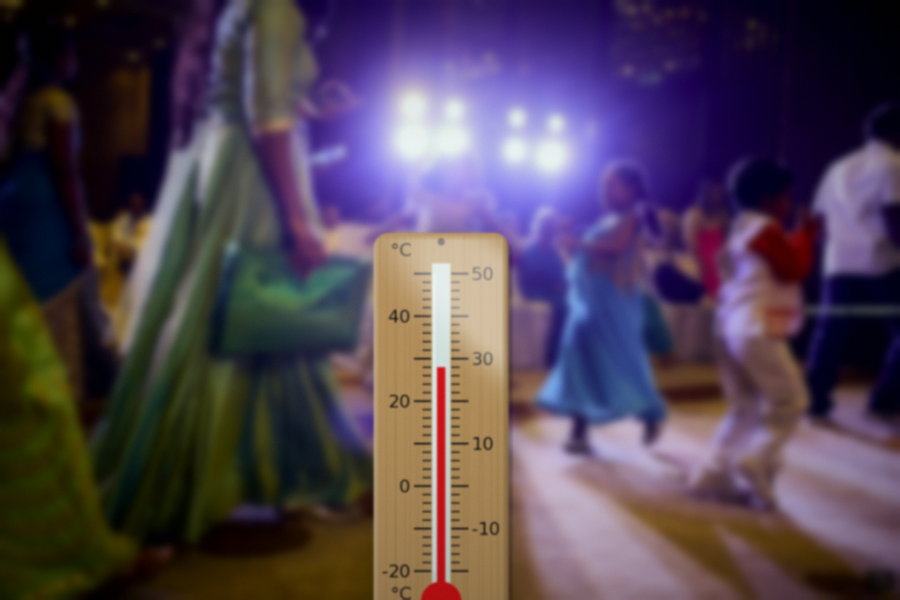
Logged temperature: **28** °C
